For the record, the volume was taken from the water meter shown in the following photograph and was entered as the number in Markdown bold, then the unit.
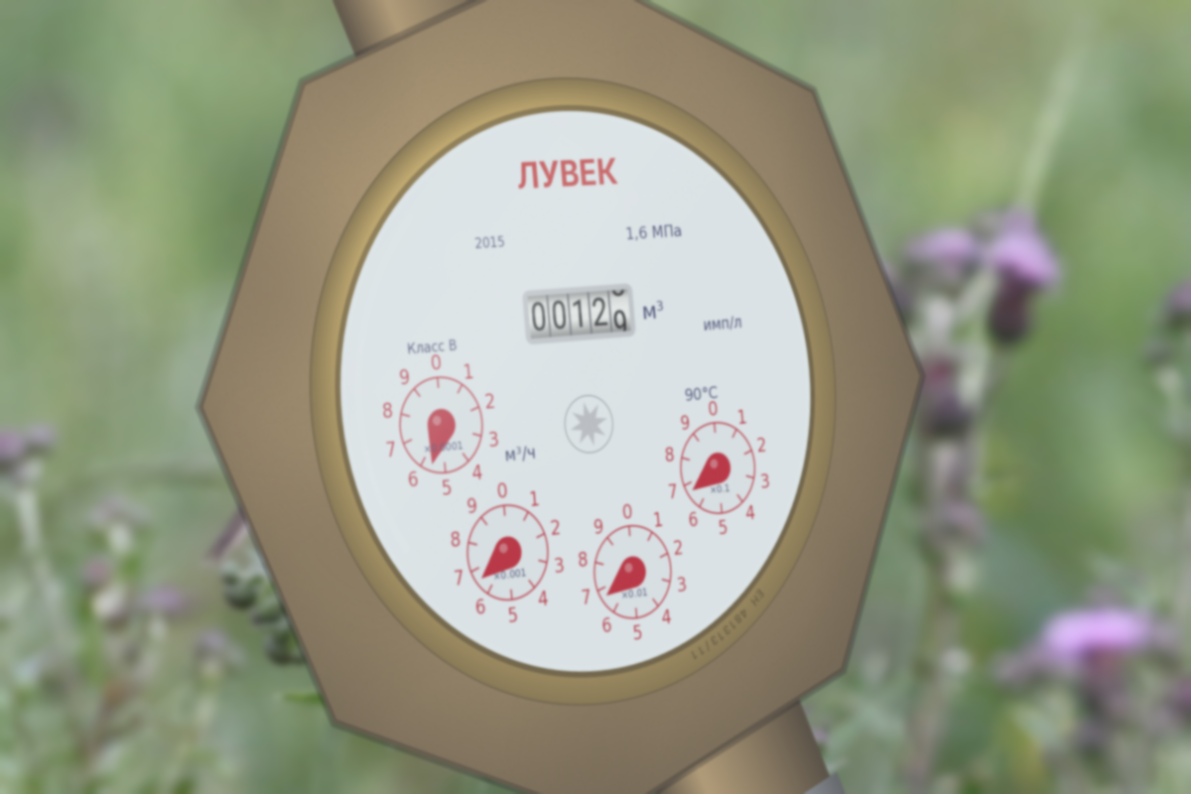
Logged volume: **128.6665** m³
